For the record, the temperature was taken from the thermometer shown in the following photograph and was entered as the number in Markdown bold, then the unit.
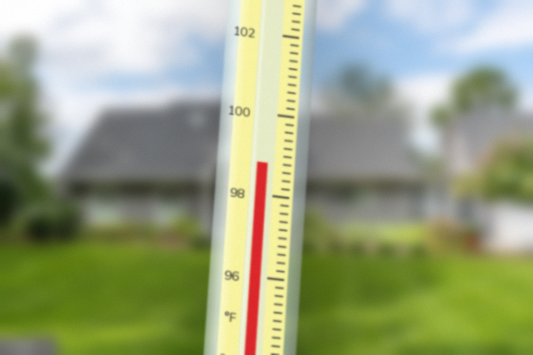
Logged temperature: **98.8** °F
